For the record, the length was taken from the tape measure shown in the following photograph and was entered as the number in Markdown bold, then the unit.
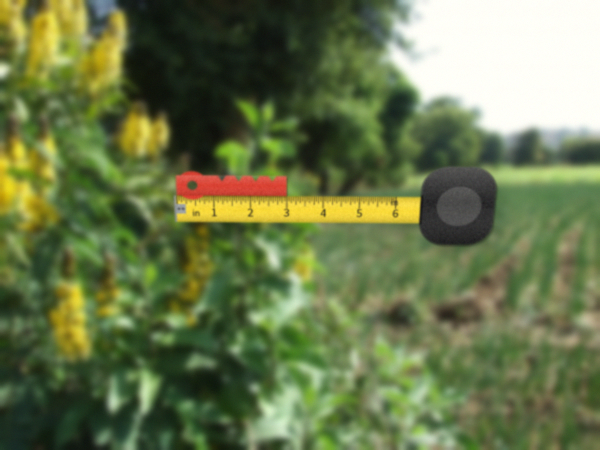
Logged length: **3** in
